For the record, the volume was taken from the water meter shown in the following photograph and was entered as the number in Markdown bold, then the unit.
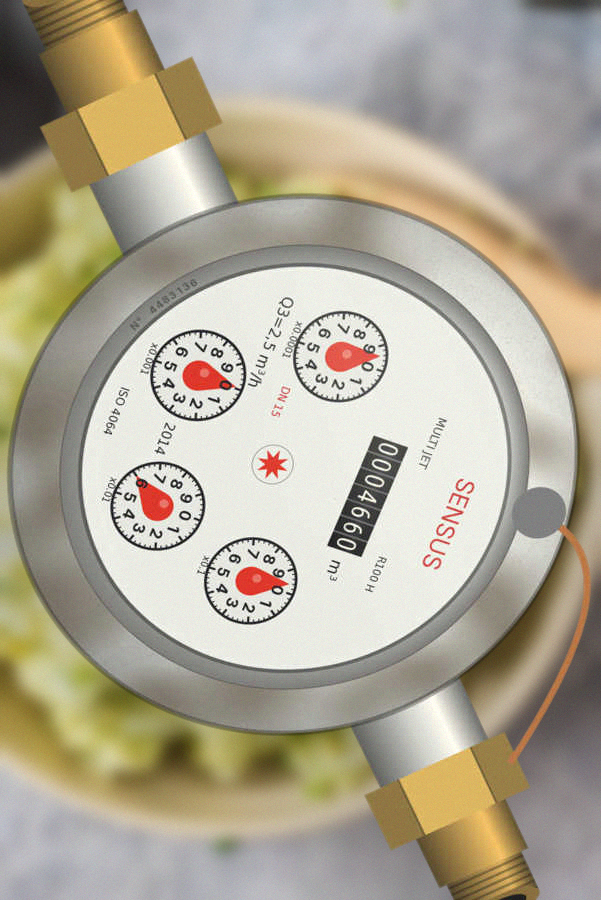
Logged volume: **4659.9599** m³
